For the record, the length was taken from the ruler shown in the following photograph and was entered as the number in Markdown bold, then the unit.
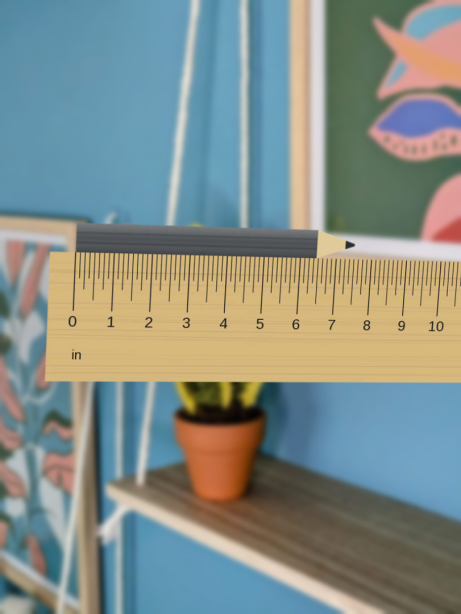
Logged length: **7.5** in
